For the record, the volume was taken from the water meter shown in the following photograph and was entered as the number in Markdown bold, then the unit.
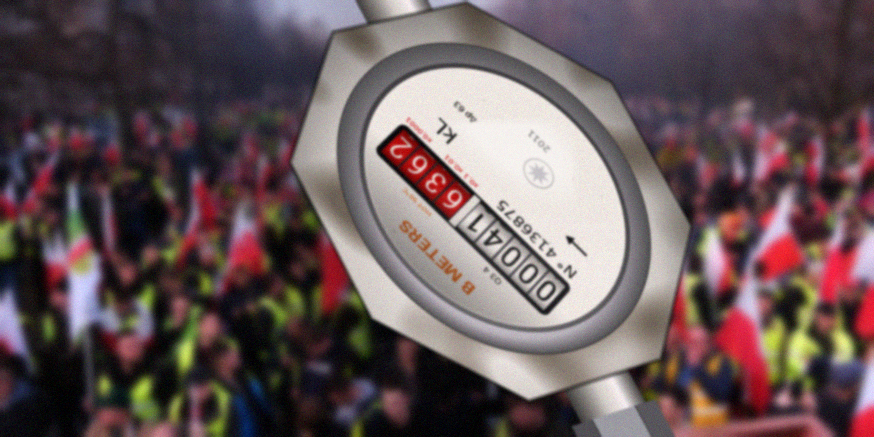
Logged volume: **41.6362** kL
